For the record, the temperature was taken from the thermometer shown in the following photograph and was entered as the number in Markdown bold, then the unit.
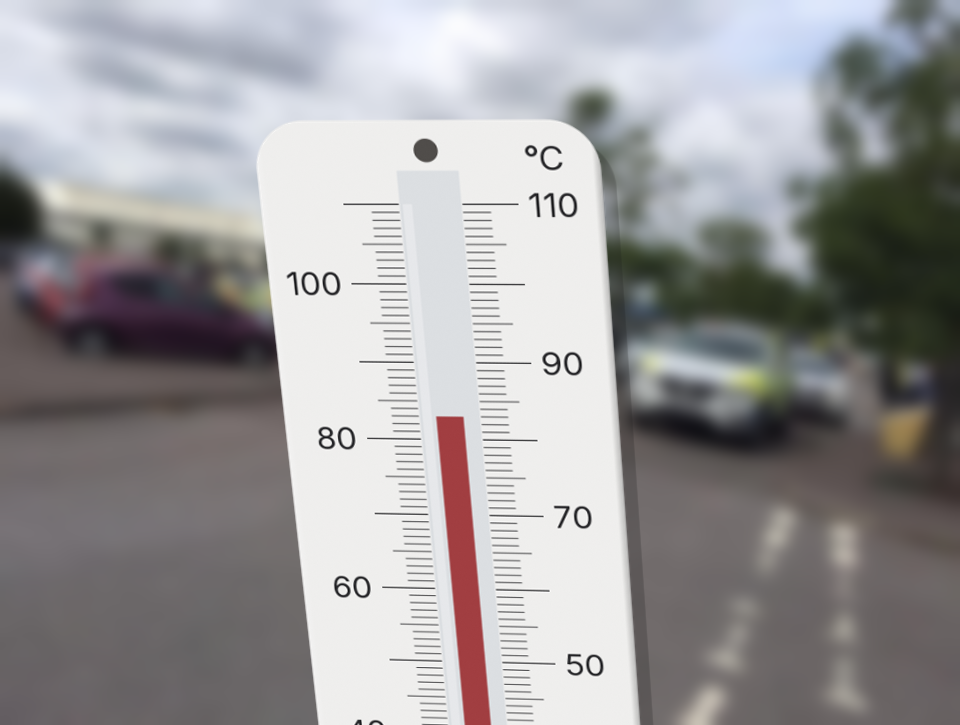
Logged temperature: **83** °C
